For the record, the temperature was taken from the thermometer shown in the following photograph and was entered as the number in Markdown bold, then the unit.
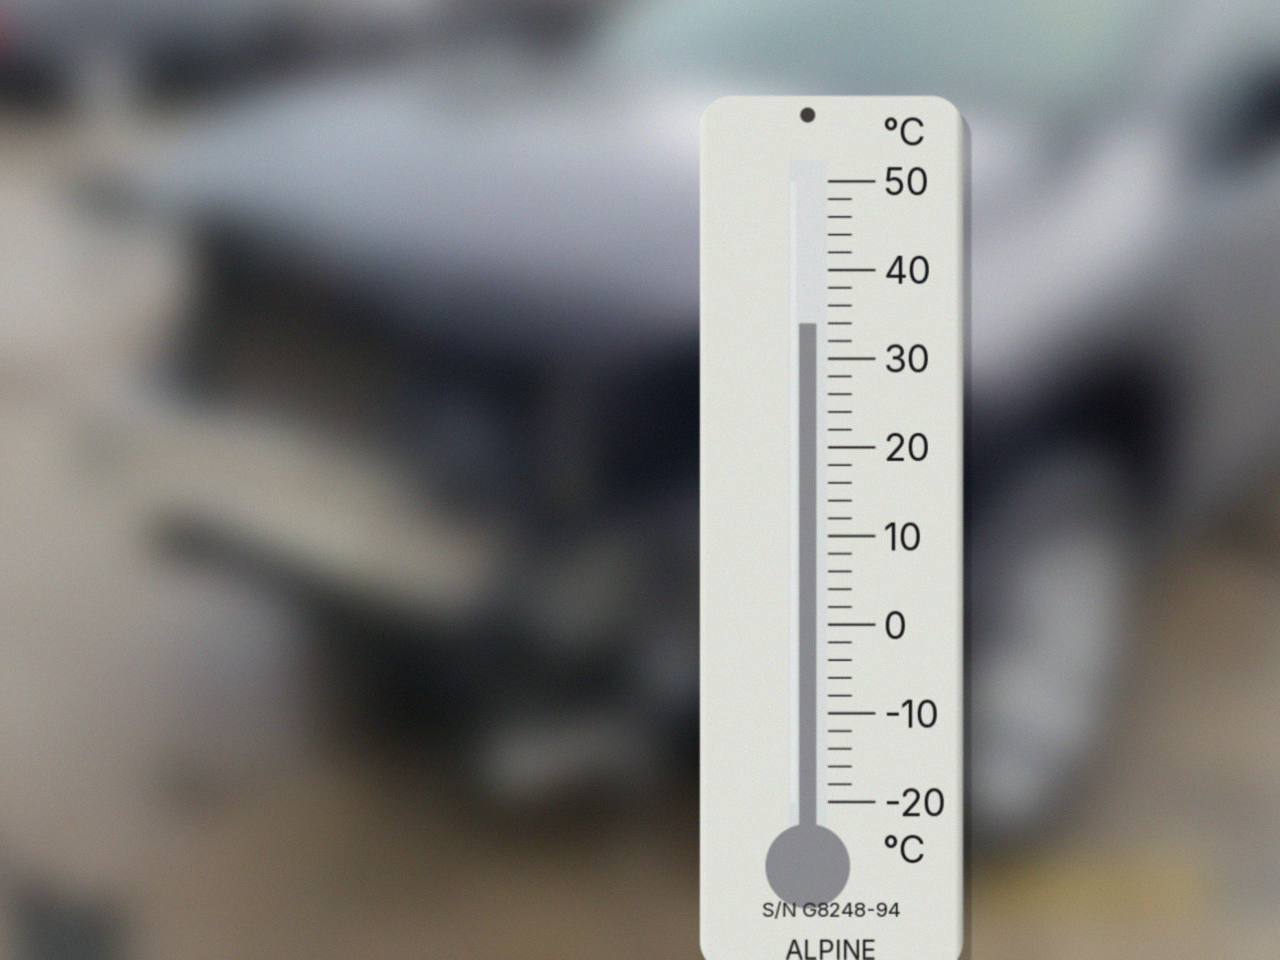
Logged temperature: **34** °C
